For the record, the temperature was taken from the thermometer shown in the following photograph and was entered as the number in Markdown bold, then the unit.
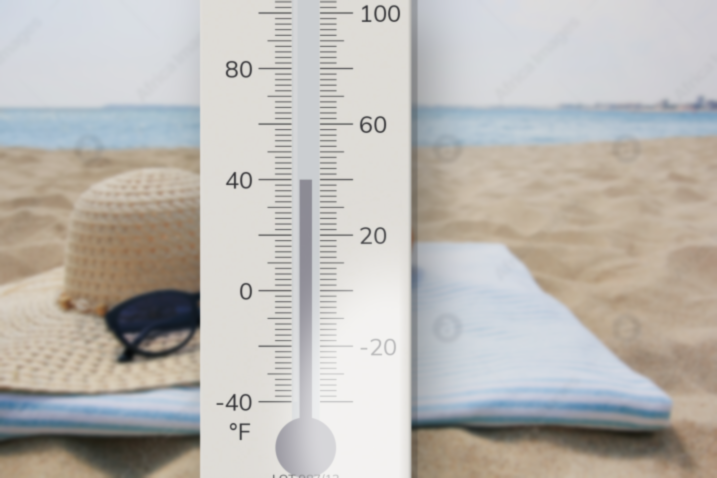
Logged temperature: **40** °F
